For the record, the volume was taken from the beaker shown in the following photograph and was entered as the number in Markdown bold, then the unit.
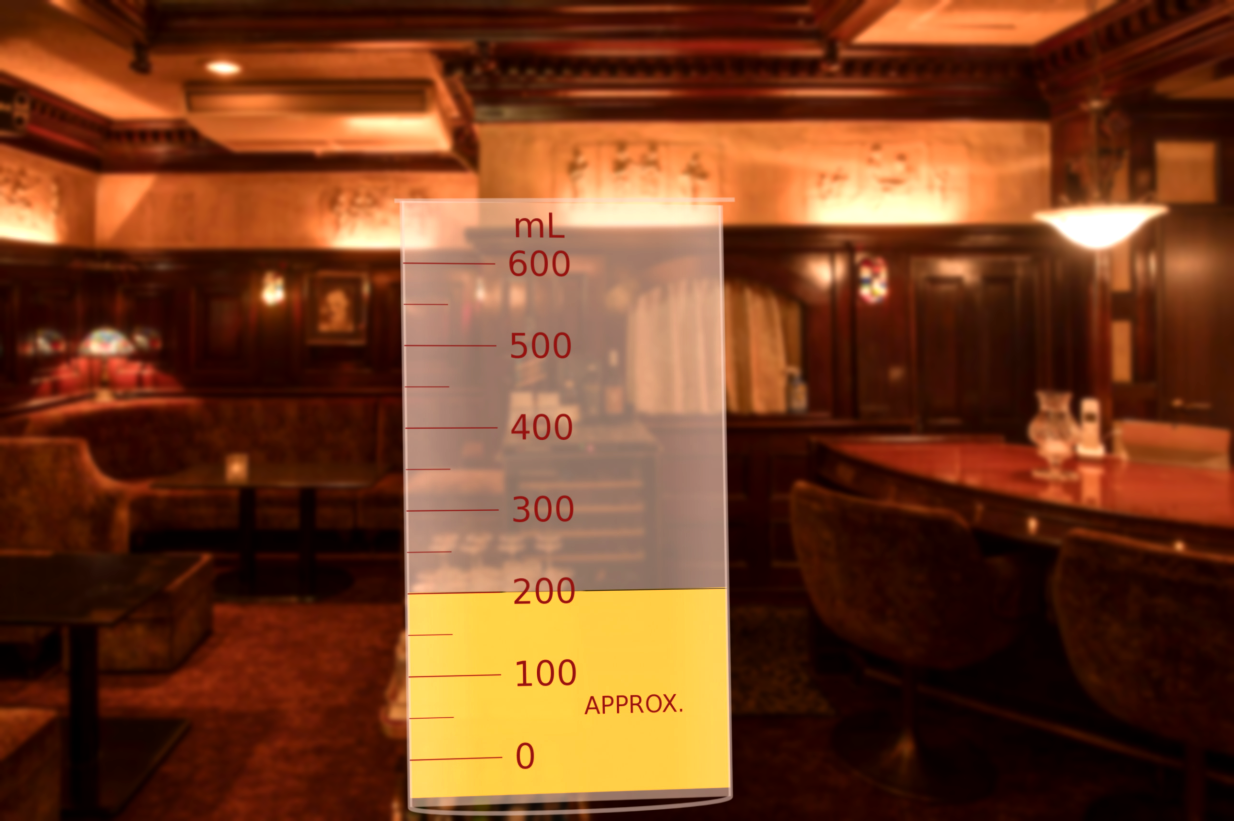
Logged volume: **200** mL
